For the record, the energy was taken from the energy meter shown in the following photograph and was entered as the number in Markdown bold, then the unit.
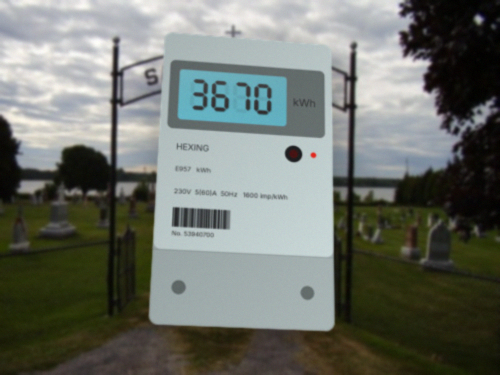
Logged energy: **3670** kWh
